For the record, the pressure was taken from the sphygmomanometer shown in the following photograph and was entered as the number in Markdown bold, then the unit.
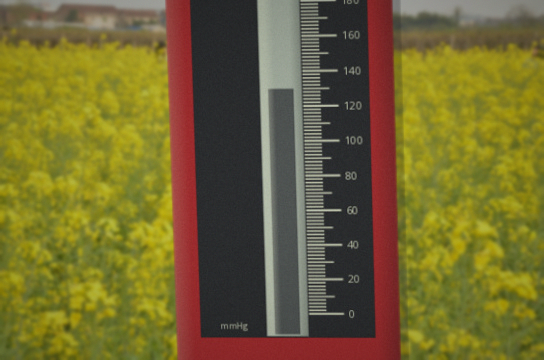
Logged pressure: **130** mmHg
